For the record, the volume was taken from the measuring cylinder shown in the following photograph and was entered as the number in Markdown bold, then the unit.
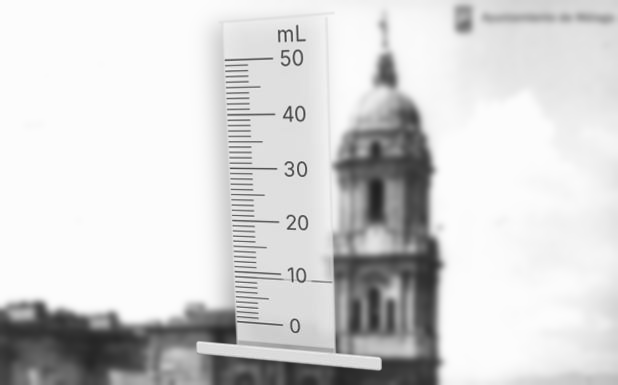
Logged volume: **9** mL
